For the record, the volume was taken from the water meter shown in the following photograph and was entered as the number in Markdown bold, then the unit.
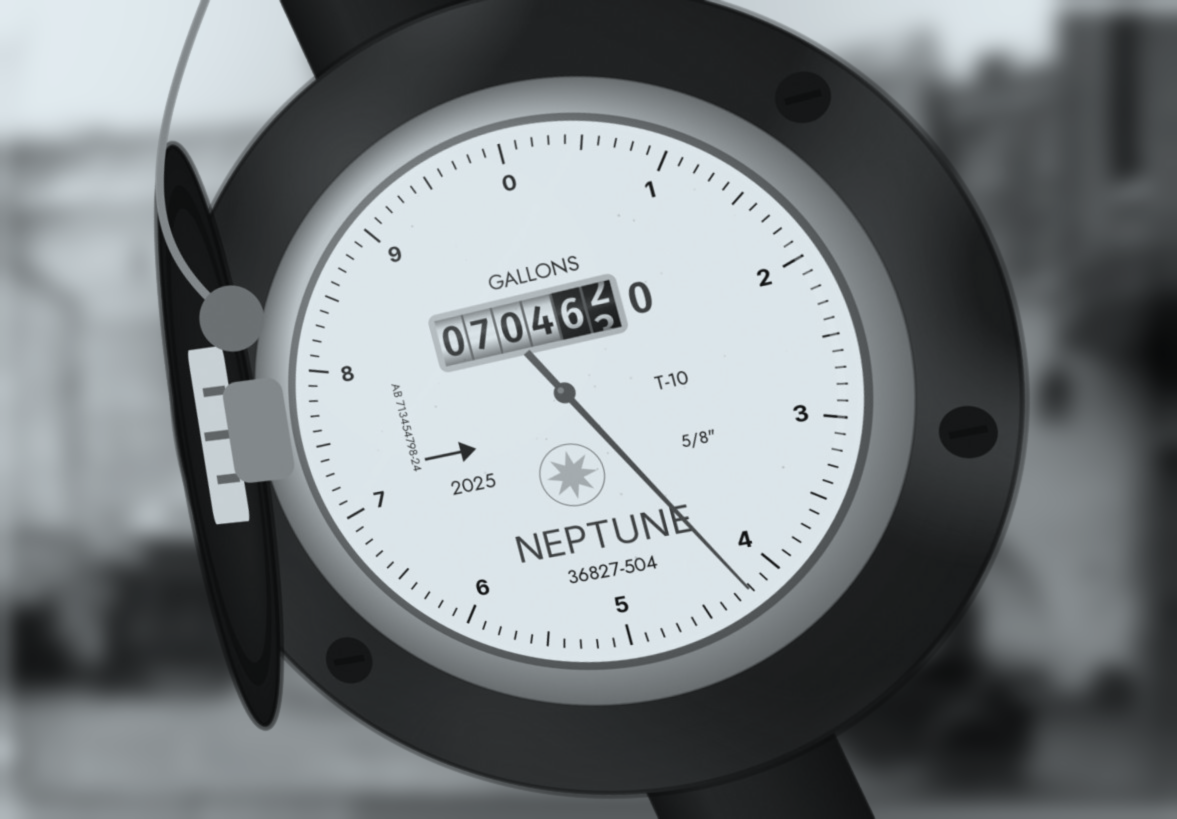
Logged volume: **704624.2** gal
